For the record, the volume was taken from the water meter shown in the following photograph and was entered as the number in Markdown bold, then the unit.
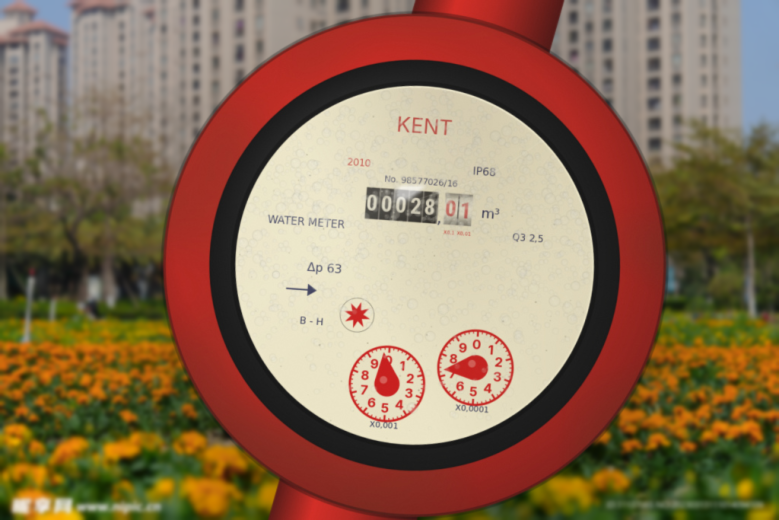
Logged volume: **28.0097** m³
